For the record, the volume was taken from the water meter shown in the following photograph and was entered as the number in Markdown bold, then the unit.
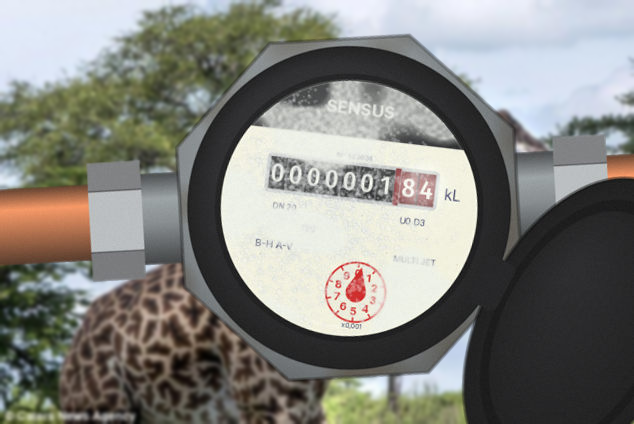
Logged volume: **1.840** kL
